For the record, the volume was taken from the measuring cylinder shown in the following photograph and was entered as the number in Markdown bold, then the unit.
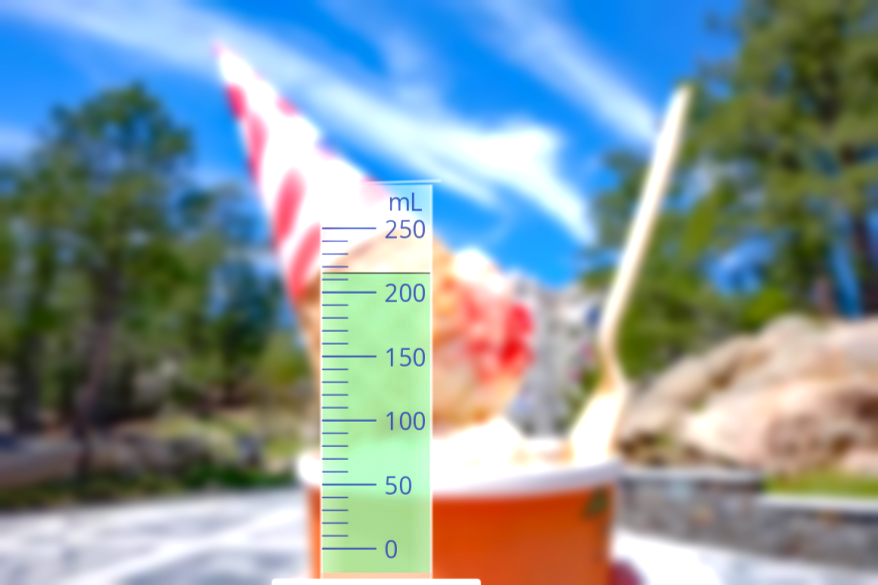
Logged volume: **215** mL
